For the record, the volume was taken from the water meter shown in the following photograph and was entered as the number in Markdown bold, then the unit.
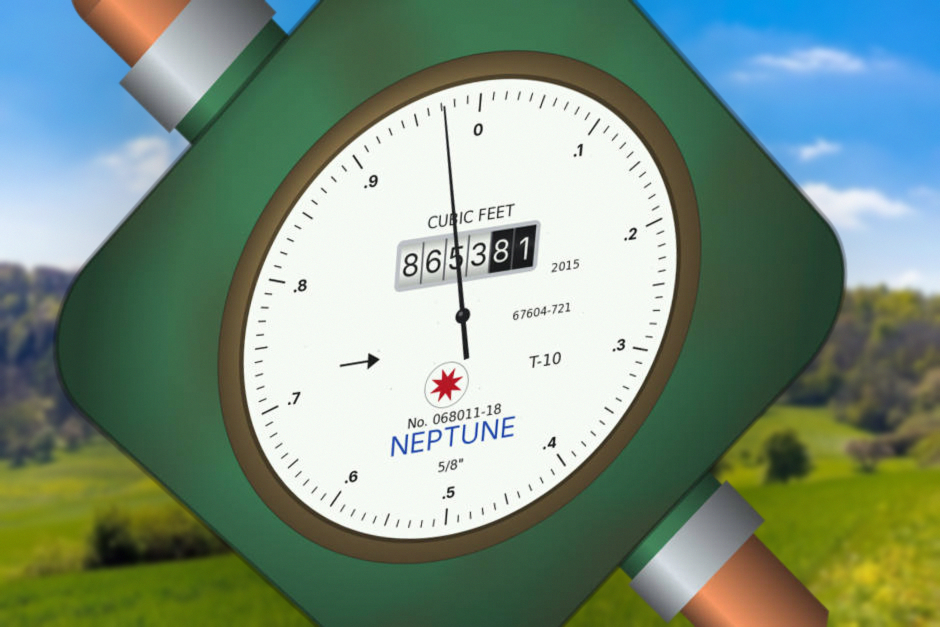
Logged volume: **865380.97** ft³
